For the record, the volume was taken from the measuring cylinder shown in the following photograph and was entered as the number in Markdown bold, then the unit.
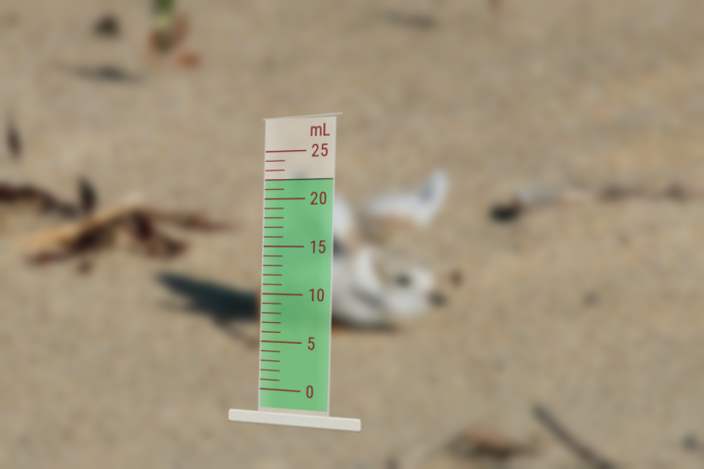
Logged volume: **22** mL
